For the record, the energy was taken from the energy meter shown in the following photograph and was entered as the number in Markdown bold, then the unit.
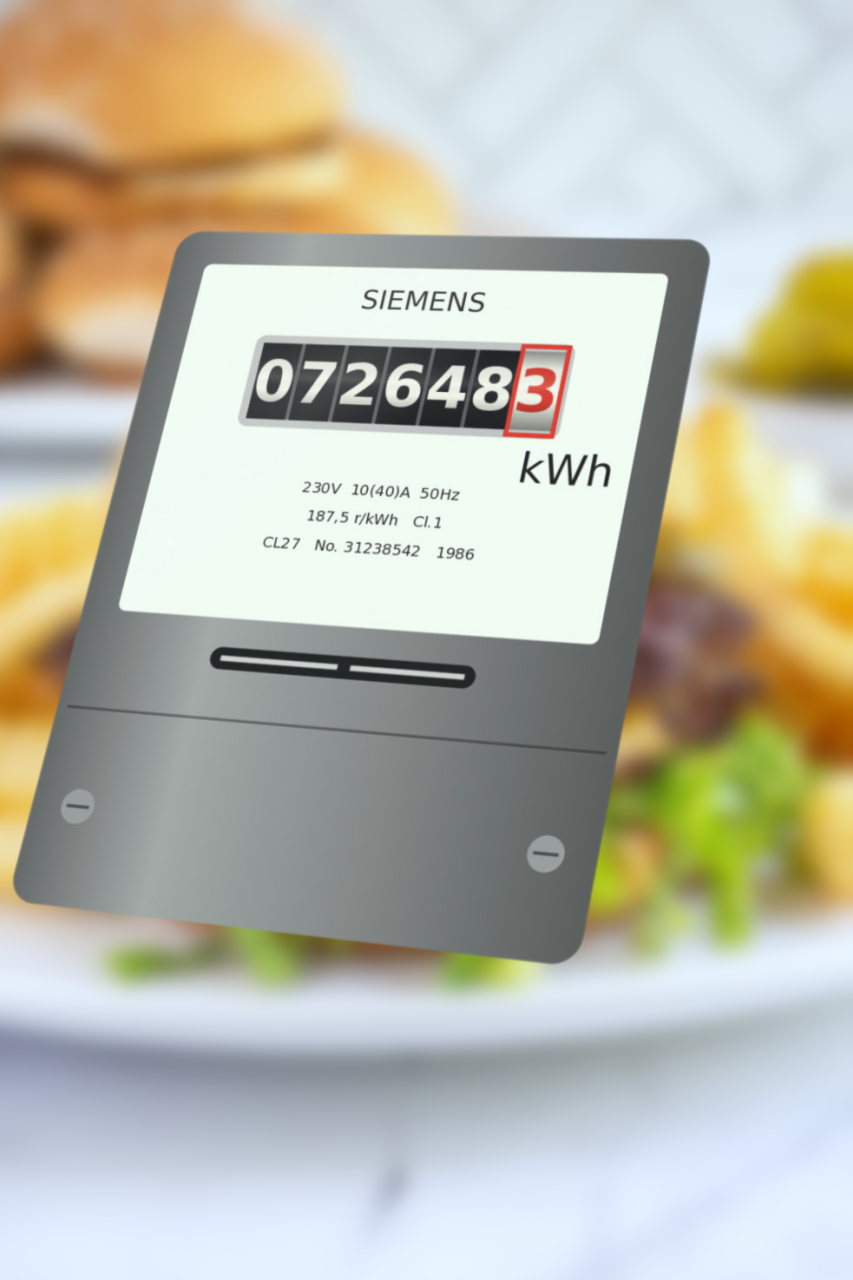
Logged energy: **72648.3** kWh
